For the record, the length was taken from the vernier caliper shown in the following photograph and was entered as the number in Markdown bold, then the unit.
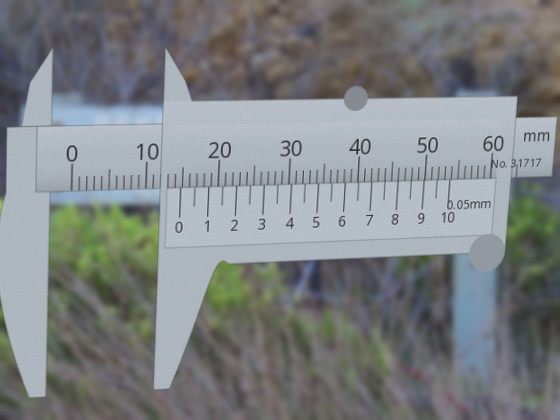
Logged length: **14.8** mm
